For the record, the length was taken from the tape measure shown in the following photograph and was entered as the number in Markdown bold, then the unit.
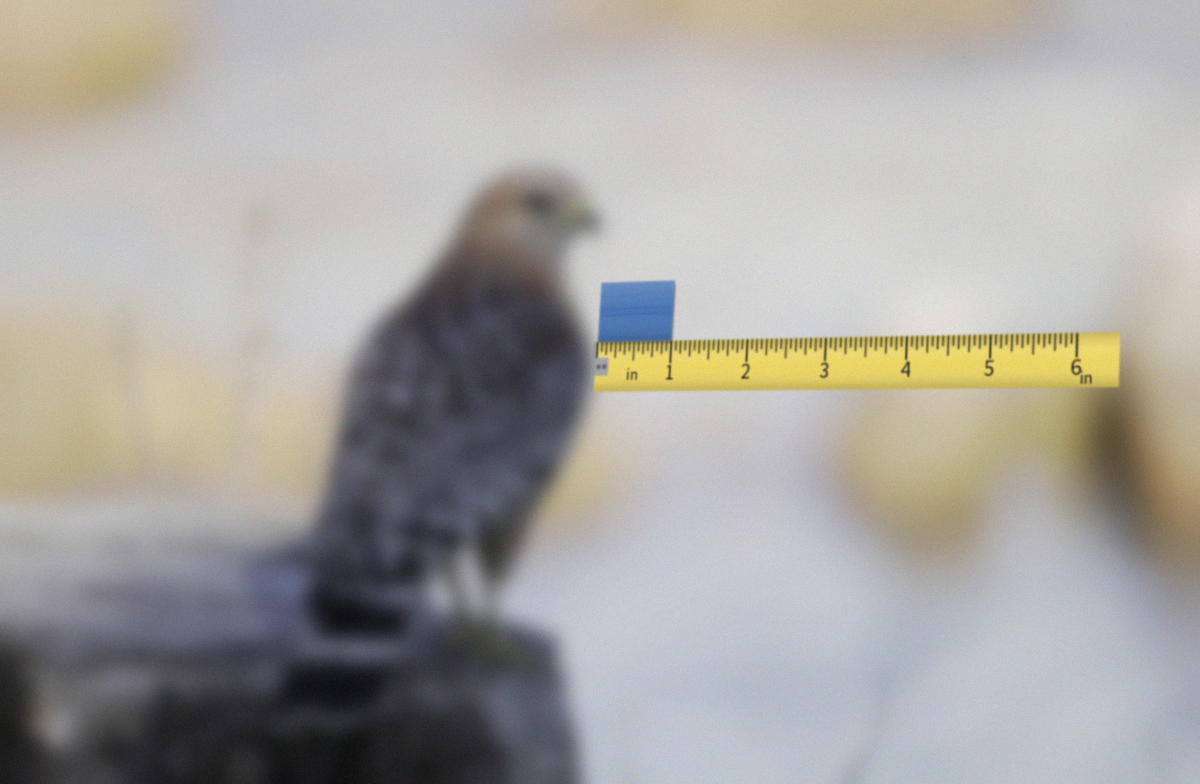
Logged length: **1** in
